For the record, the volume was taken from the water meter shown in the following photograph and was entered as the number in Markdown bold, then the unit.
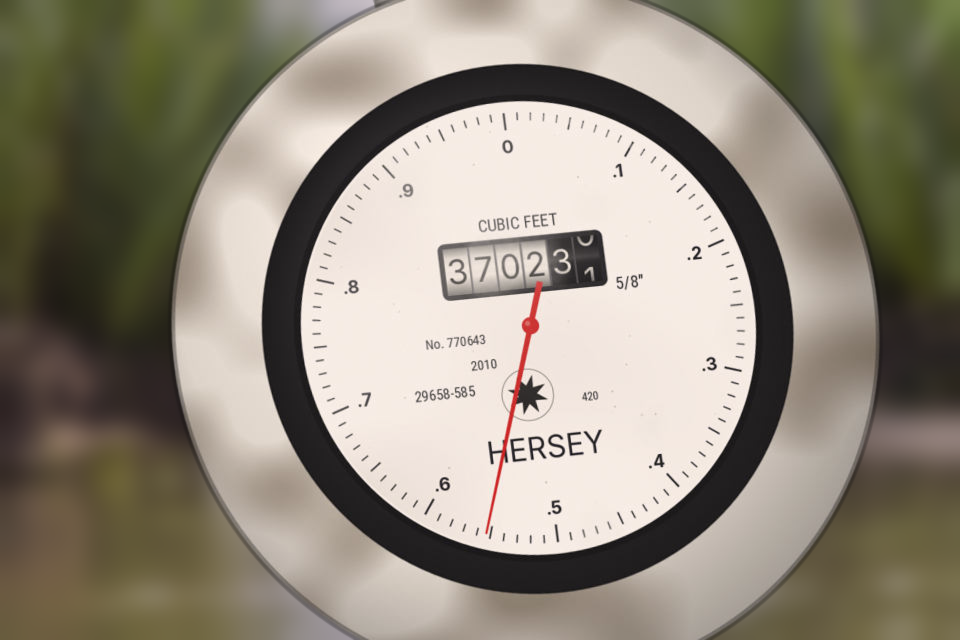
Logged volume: **370230.55** ft³
